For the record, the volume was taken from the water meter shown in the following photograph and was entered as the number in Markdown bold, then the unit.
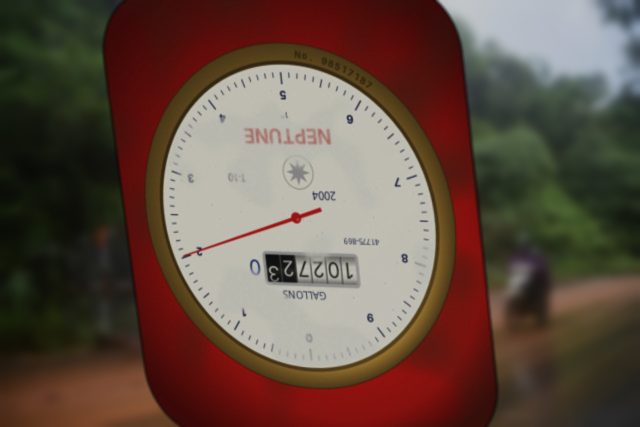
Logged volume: **1027232.0** gal
